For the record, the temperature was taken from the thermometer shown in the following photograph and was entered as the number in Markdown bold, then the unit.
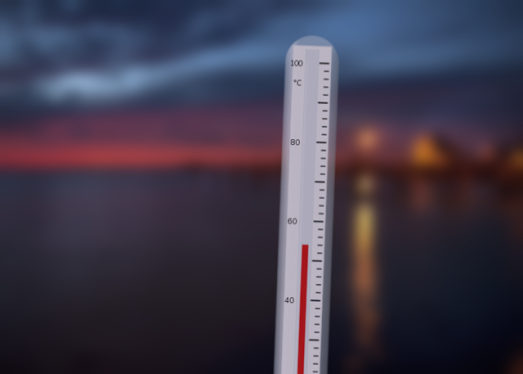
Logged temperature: **54** °C
